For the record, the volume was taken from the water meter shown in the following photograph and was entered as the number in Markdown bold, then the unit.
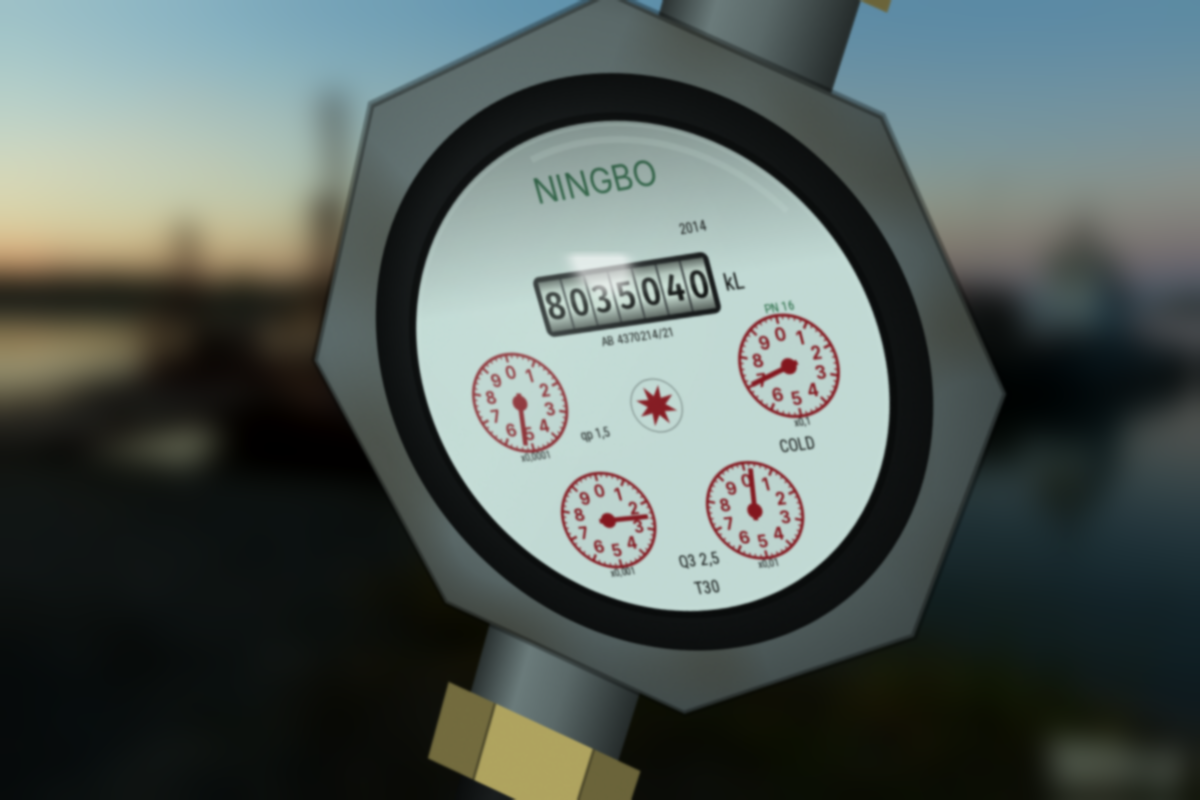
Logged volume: **8035040.7025** kL
